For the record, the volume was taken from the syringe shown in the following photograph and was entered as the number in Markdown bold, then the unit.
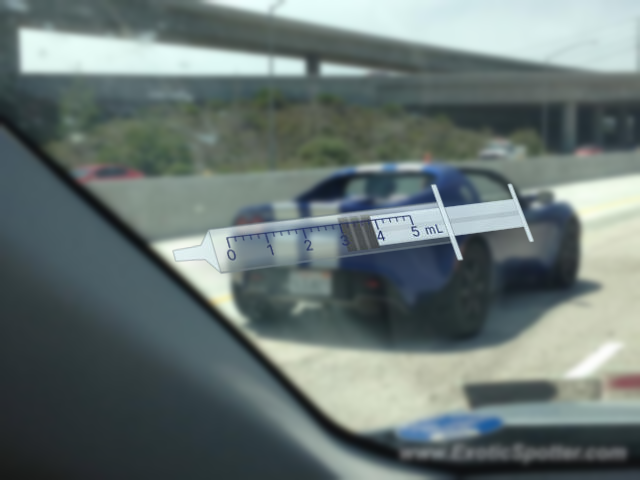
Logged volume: **3** mL
